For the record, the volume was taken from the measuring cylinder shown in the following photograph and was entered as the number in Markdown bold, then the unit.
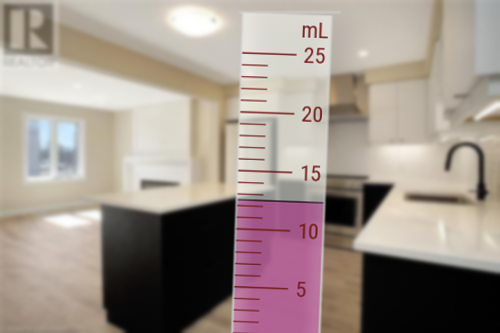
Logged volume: **12.5** mL
